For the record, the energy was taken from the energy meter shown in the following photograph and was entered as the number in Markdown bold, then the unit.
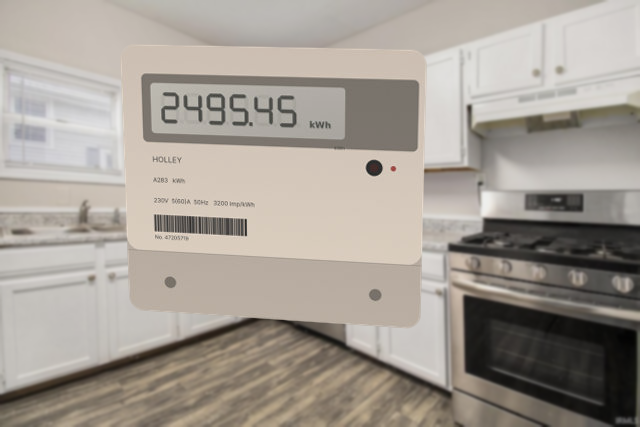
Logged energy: **2495.45** kWh
